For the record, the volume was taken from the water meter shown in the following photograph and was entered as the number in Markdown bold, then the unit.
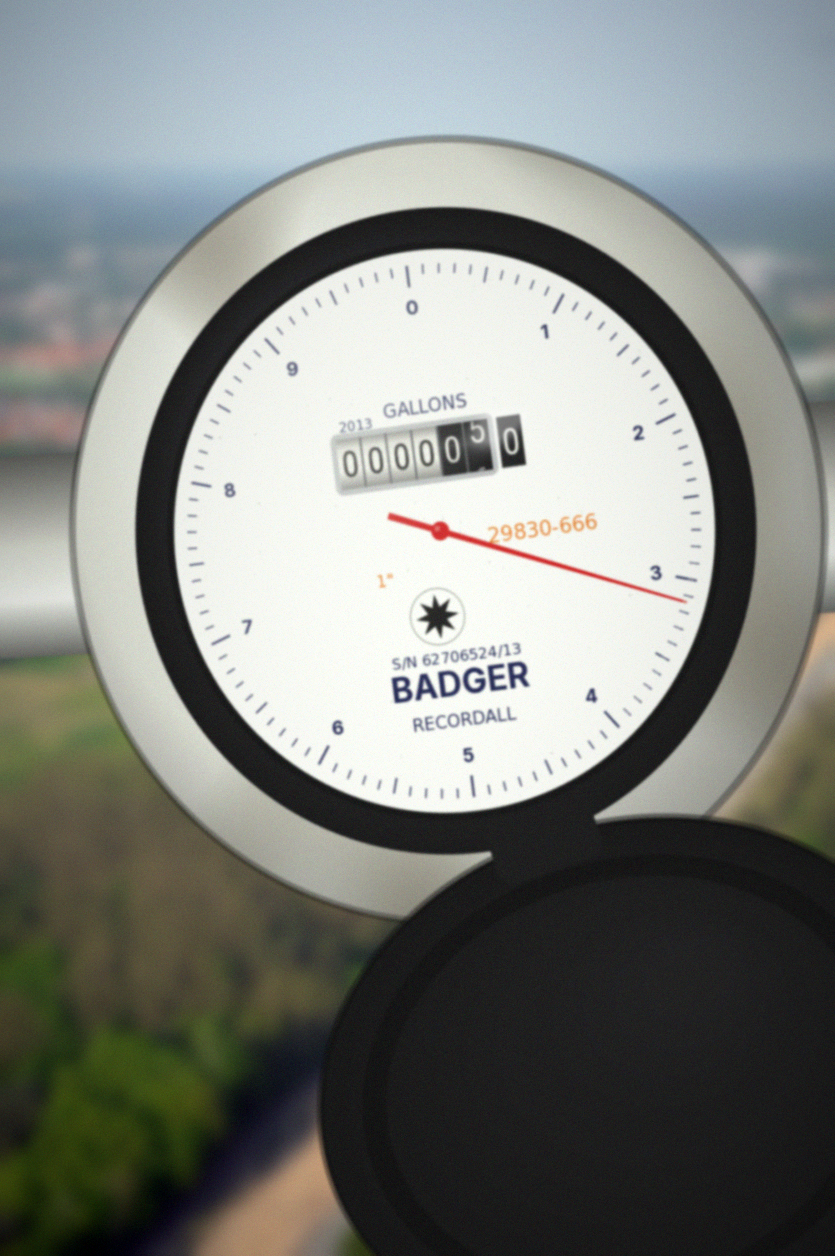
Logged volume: **53.1** gal
